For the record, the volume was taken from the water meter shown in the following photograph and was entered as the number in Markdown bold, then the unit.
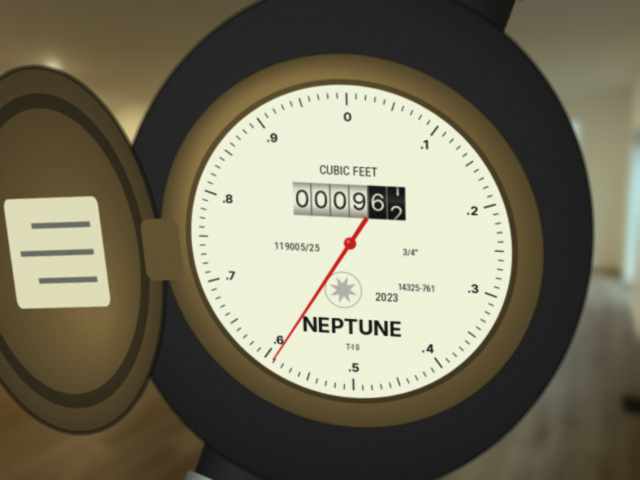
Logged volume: **961.59** ft³
